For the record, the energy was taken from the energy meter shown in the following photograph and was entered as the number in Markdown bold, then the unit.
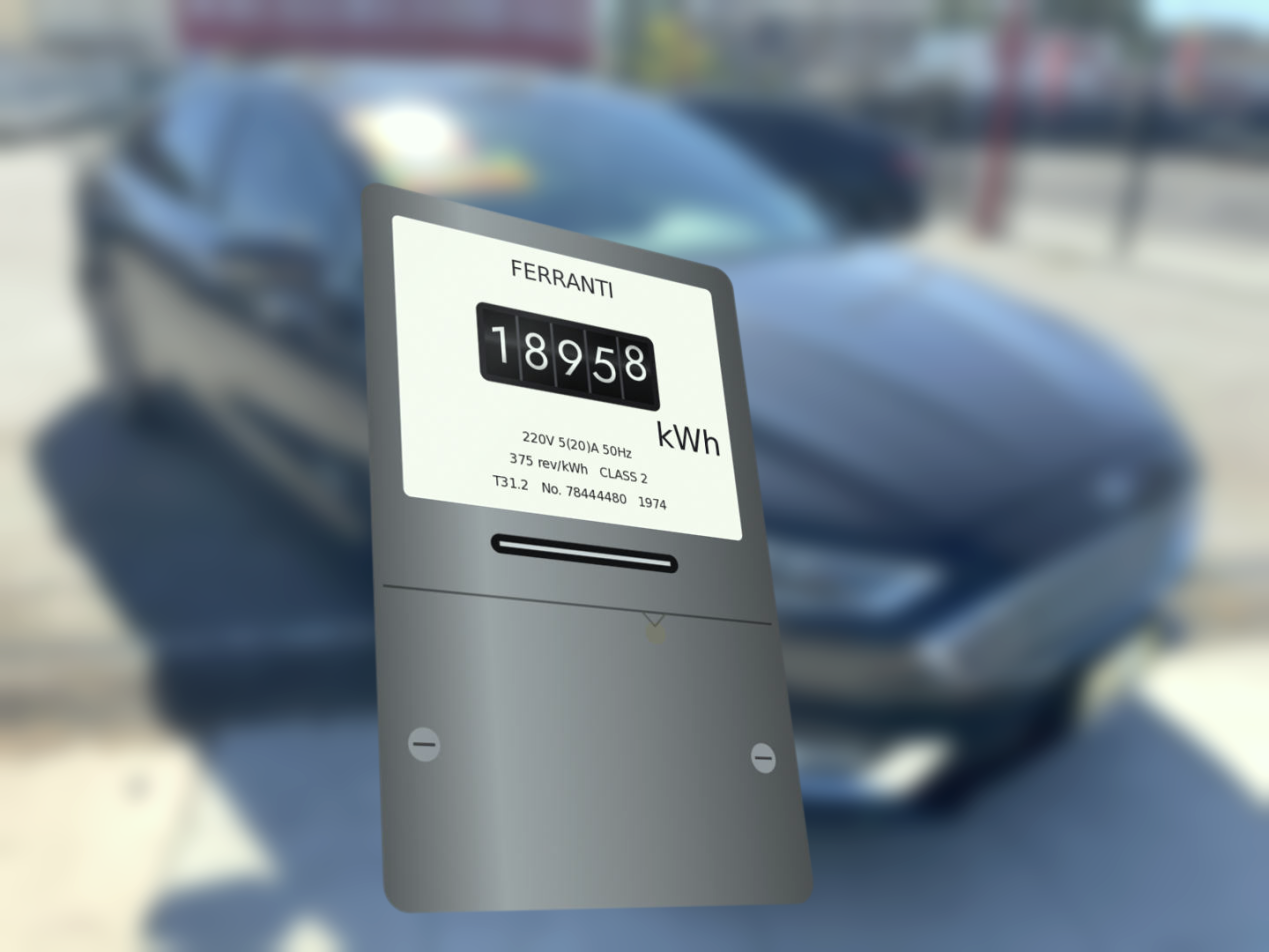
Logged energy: **18958** kWh
